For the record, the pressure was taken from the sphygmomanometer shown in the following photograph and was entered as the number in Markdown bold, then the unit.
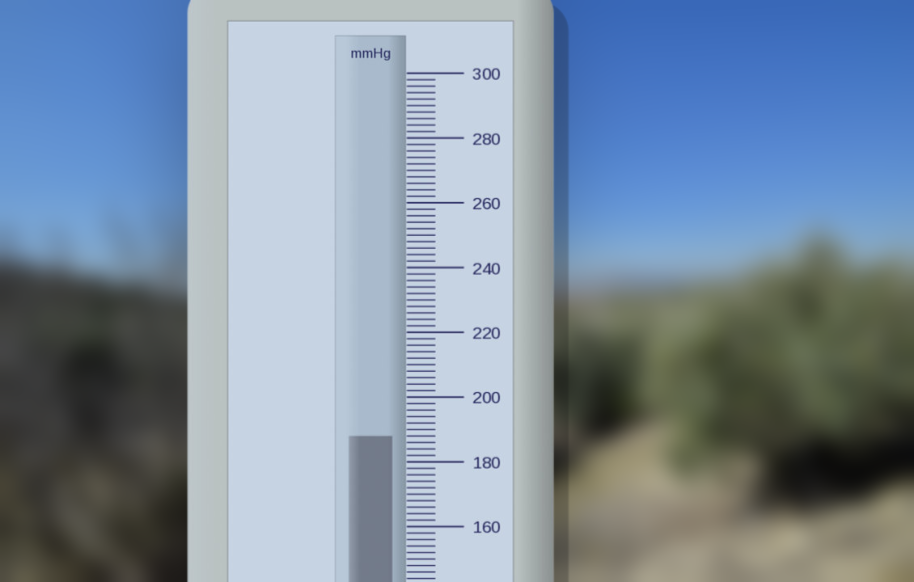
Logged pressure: **188** mmHg
